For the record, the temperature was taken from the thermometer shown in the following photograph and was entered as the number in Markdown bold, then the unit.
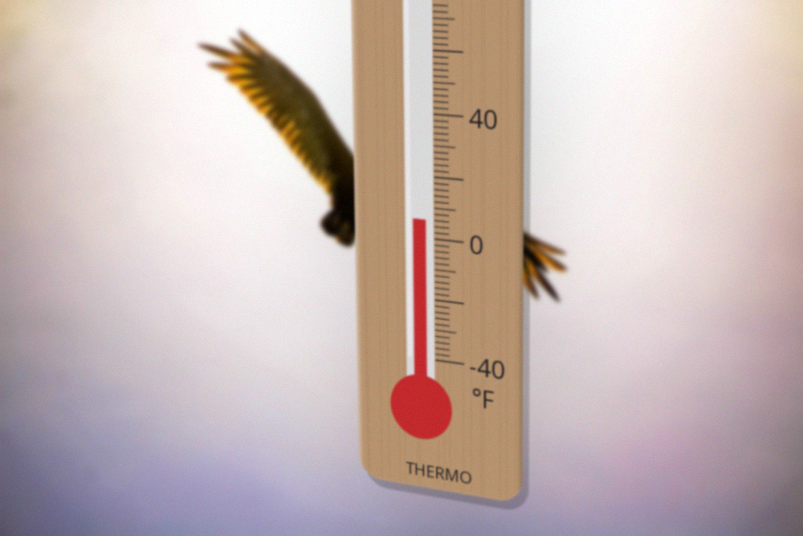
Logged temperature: **6** °F
